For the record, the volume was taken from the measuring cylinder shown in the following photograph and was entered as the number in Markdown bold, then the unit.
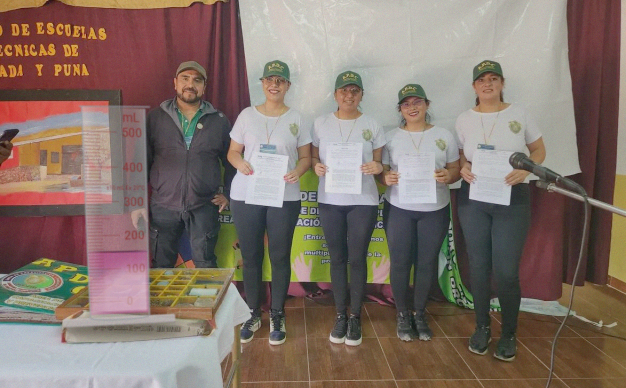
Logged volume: **150** mL
